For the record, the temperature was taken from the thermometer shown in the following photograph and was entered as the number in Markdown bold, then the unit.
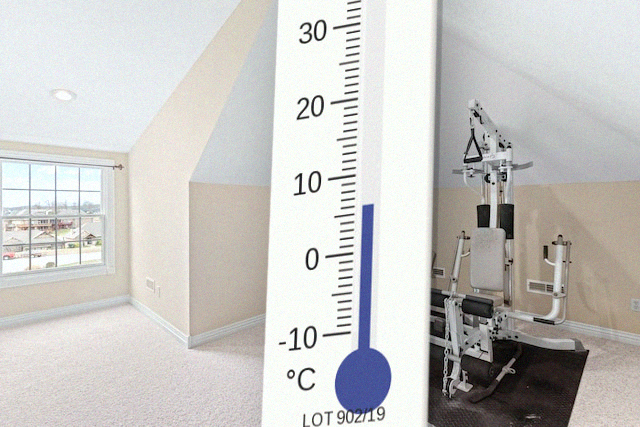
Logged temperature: **6** °C
